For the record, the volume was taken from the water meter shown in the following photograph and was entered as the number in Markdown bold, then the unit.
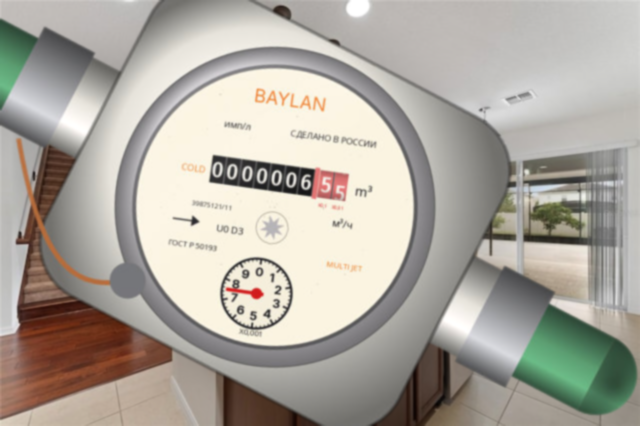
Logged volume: **6.547** m³
